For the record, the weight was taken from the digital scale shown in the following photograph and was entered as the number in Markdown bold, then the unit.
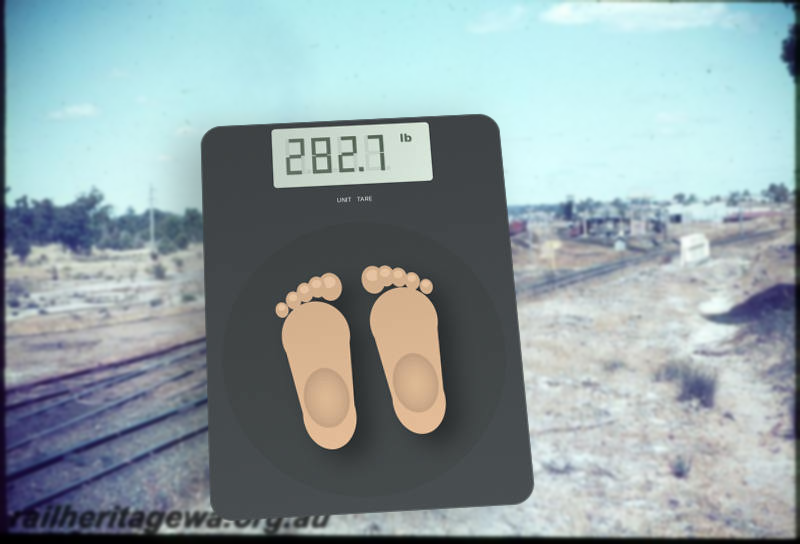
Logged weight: **282.7** lb
